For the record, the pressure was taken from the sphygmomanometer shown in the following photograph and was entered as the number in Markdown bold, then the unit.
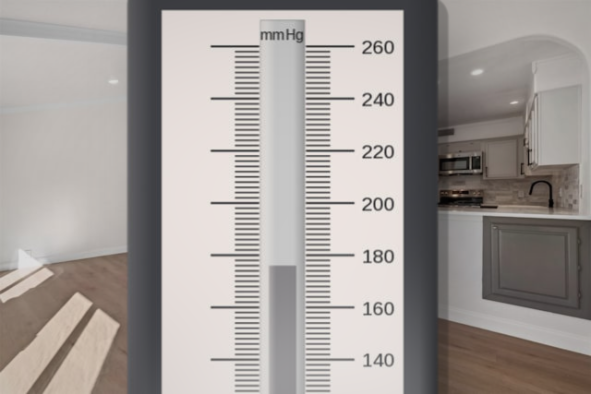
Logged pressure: **176** mmHg
